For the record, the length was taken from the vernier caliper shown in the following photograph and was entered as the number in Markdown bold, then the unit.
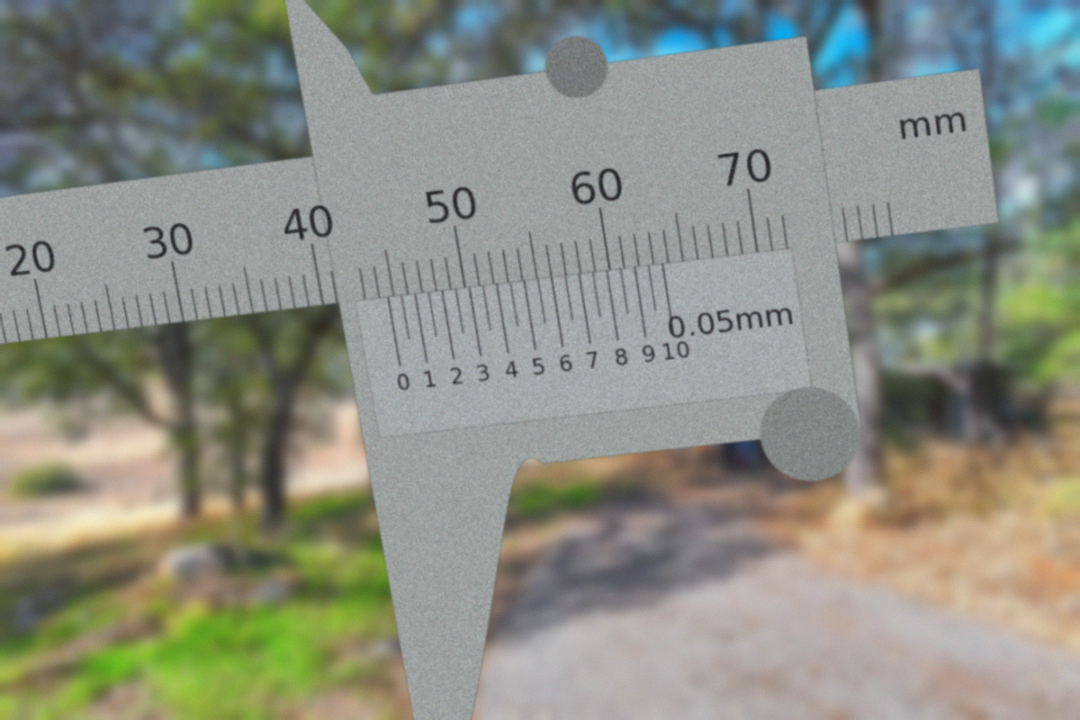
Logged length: **44.6** mm
